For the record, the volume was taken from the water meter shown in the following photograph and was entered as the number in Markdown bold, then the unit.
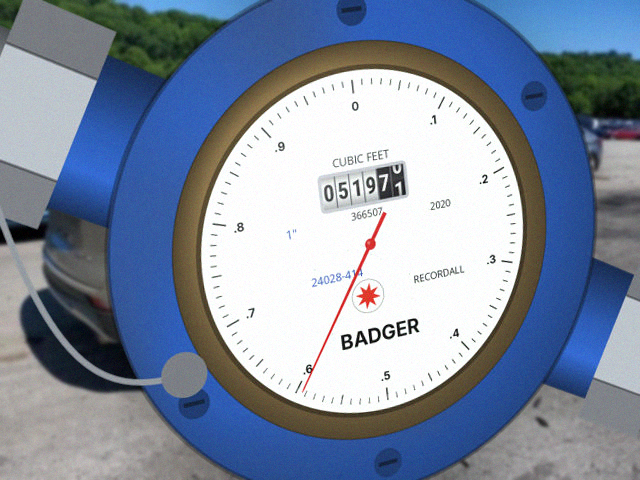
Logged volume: **51970.59** ft³
